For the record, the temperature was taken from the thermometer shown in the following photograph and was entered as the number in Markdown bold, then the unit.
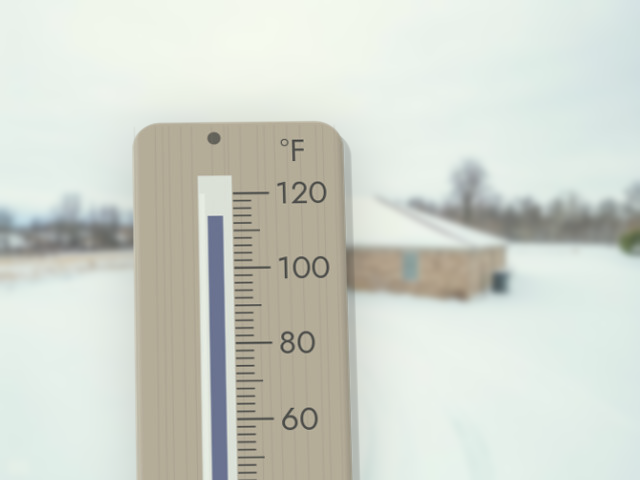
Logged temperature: **114** °F
